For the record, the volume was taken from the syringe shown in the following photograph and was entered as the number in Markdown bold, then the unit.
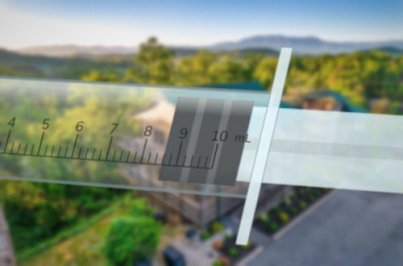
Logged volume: **8.6** mL
